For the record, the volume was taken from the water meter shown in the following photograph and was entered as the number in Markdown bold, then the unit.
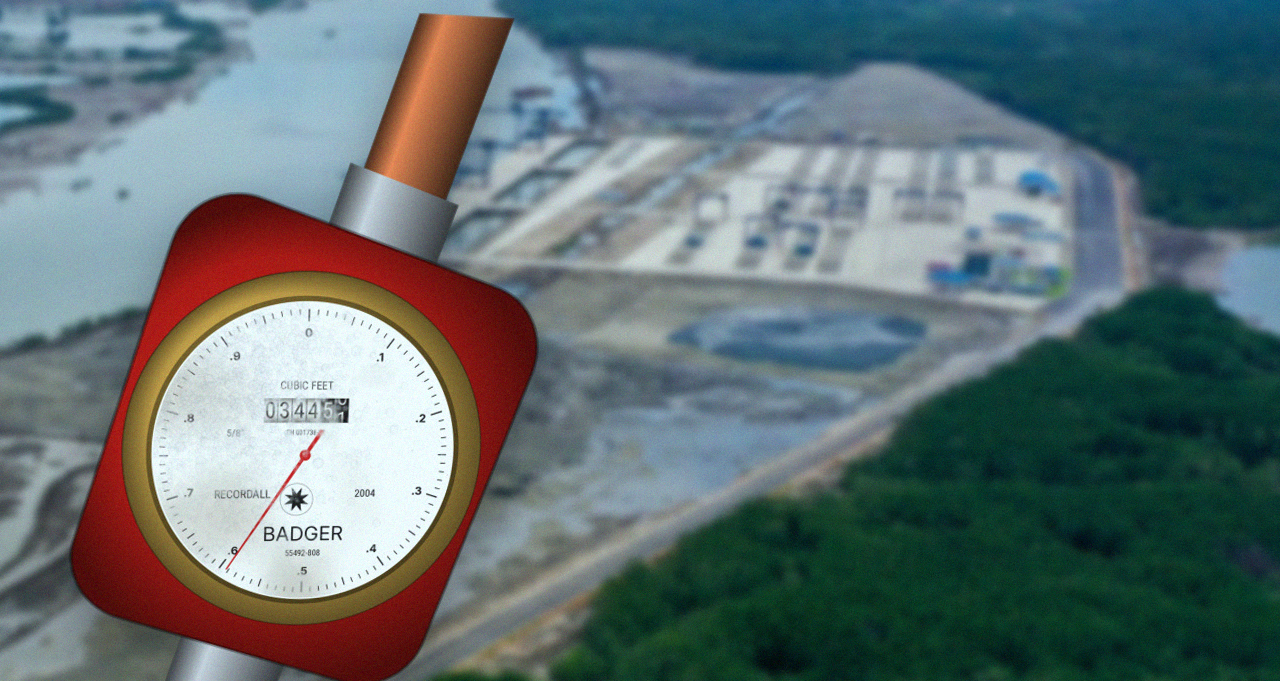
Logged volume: **34450.59** ft³
